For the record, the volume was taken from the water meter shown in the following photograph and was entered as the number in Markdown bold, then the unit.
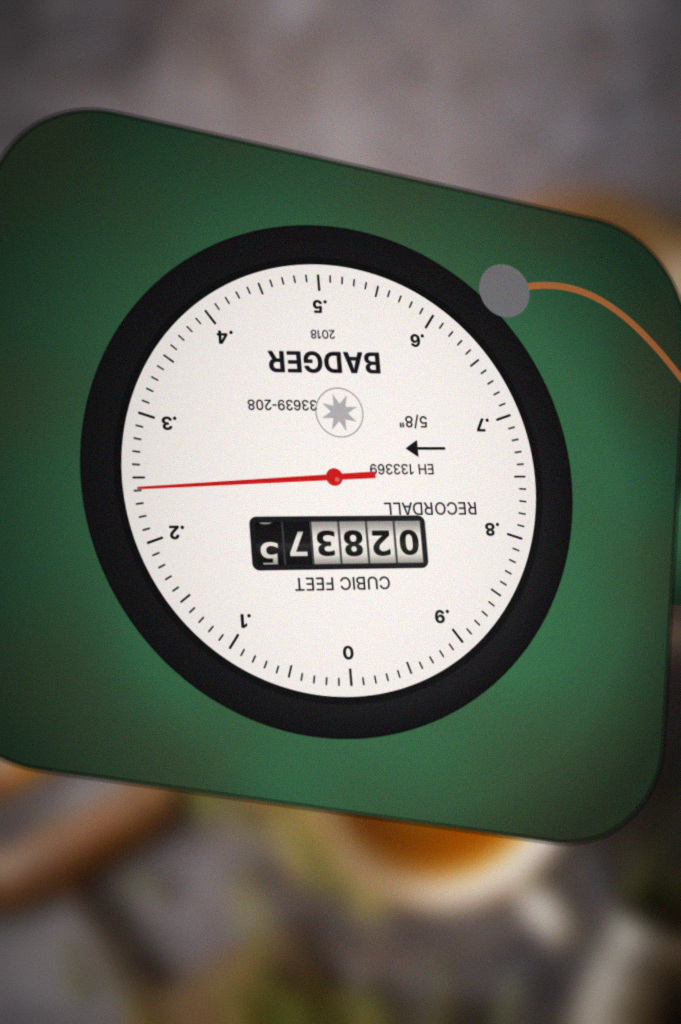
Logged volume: **28375.24** ft³
